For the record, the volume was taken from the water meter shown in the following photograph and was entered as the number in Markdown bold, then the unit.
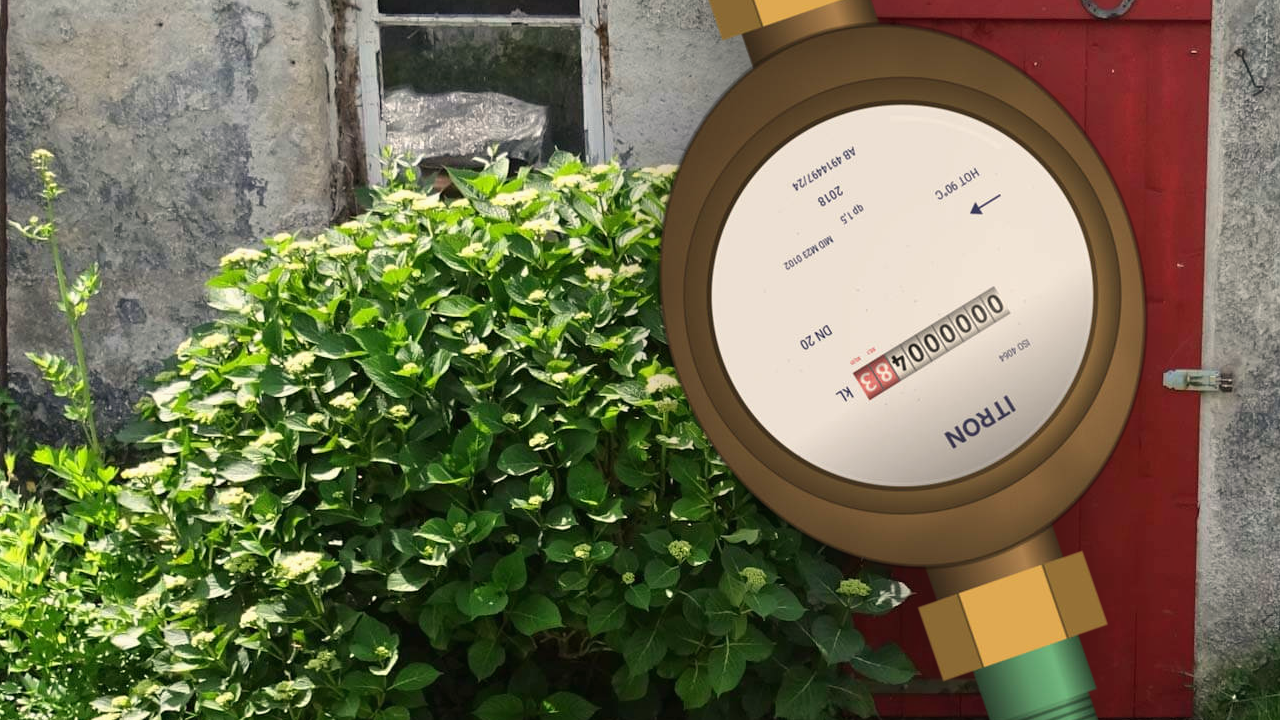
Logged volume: **4.83** kL
